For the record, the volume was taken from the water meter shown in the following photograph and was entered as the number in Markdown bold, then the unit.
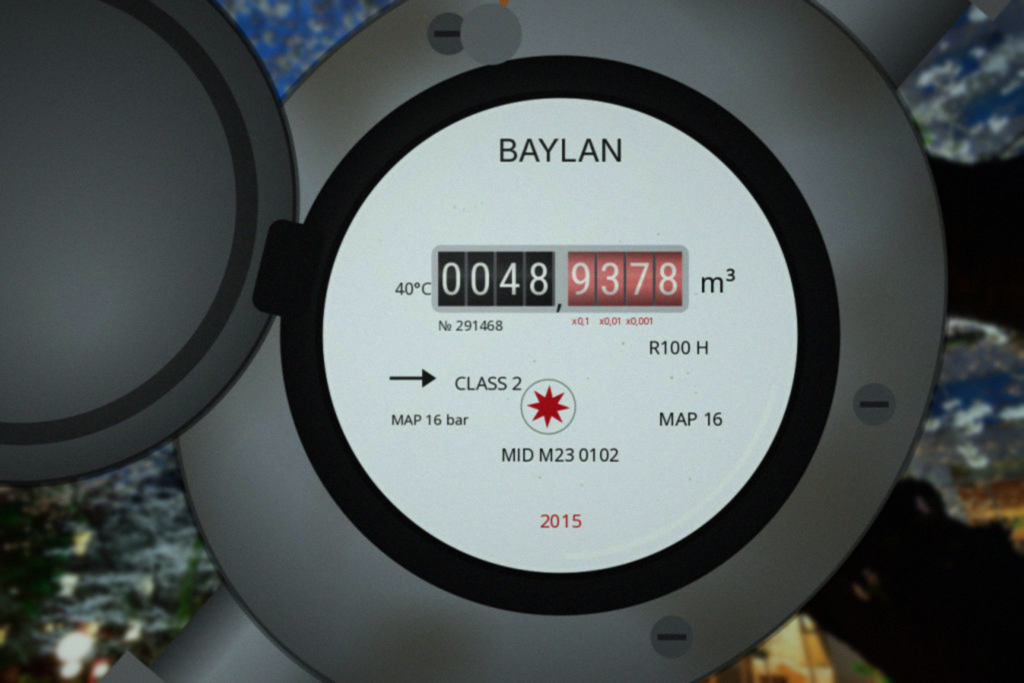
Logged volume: **48.9378** m³
